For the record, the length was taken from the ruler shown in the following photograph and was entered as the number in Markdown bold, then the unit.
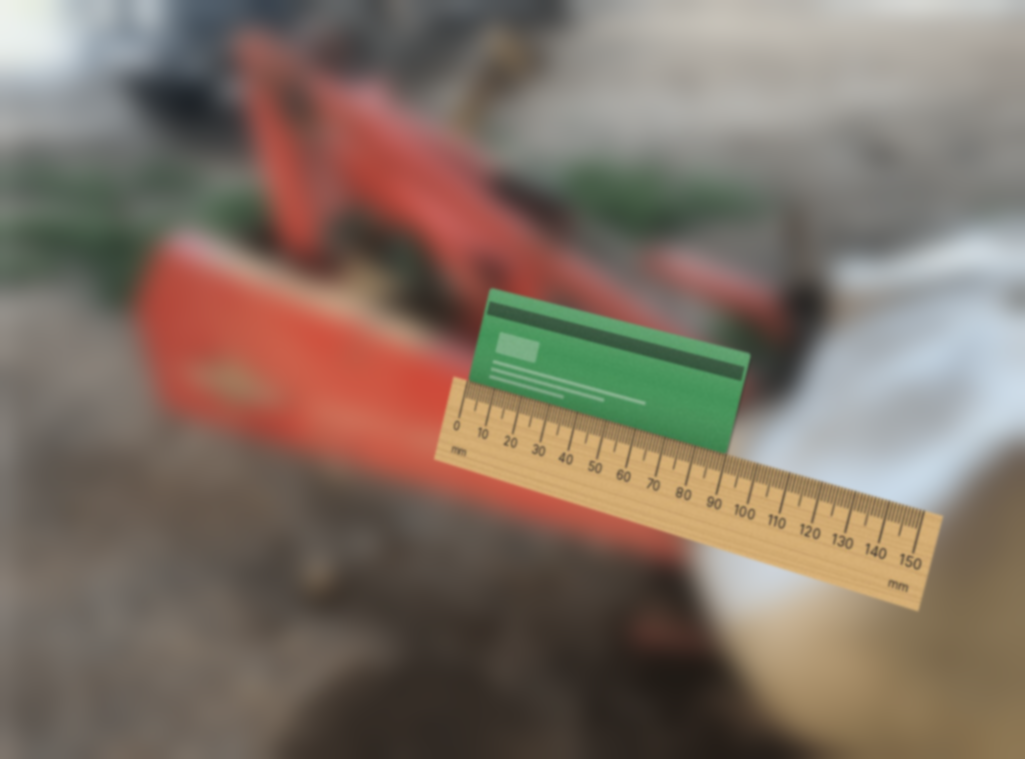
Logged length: **90** mm
